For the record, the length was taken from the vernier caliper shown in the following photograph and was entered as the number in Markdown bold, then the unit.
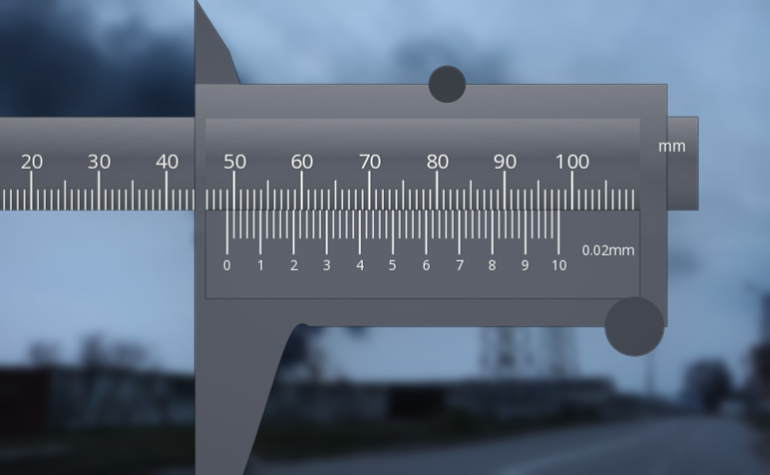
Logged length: **49.0** mm
